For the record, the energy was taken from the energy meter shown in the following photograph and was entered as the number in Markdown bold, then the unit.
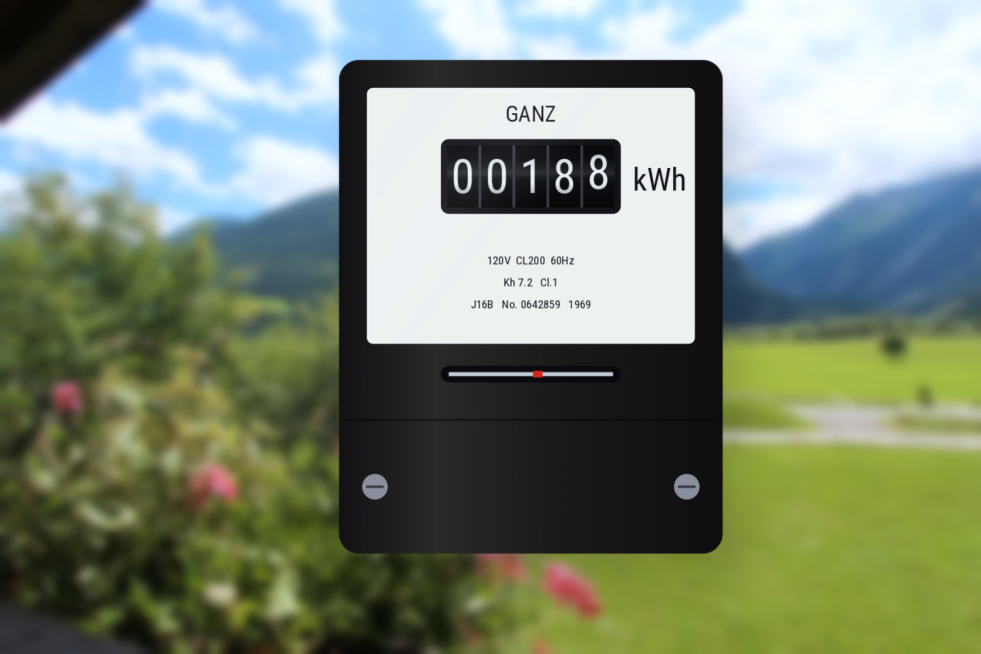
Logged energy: **188** kWh
